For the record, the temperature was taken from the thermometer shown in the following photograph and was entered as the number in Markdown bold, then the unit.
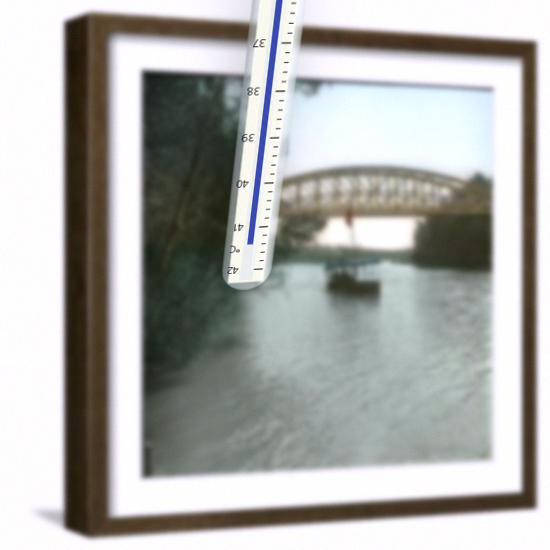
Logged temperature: **41.4** °C
